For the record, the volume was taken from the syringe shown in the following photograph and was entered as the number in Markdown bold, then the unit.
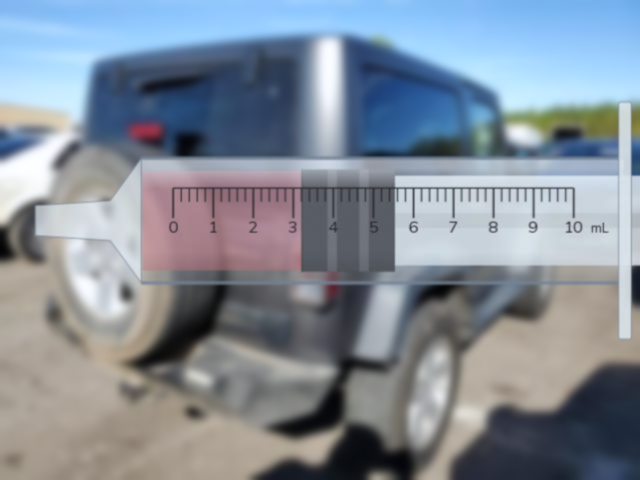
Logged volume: **3.2** mL
